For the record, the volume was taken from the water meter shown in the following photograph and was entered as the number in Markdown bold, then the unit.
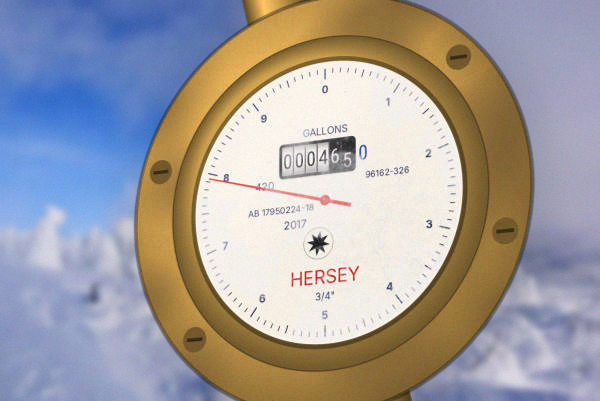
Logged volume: **4647.9** gal
